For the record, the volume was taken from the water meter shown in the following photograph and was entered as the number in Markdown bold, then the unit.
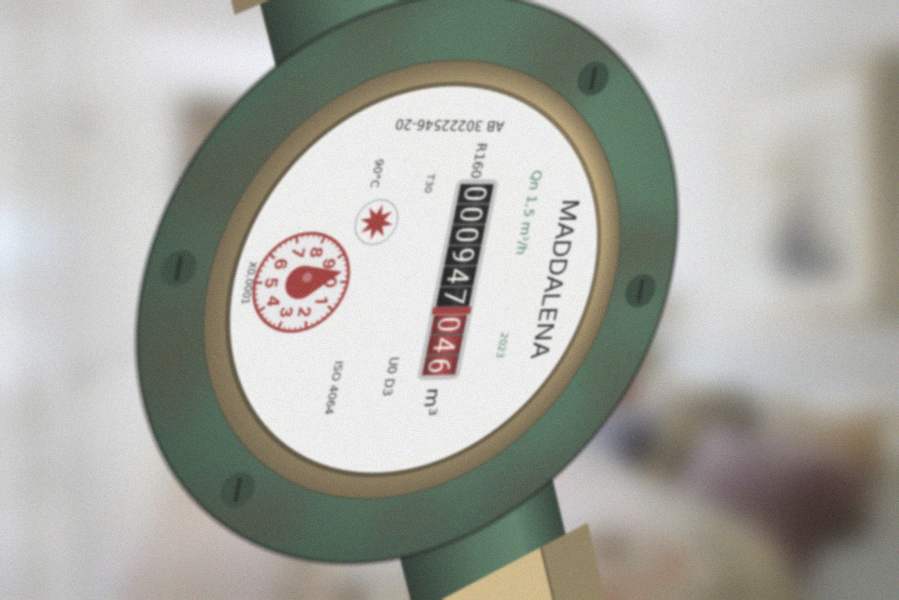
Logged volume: **947.0459** m³
